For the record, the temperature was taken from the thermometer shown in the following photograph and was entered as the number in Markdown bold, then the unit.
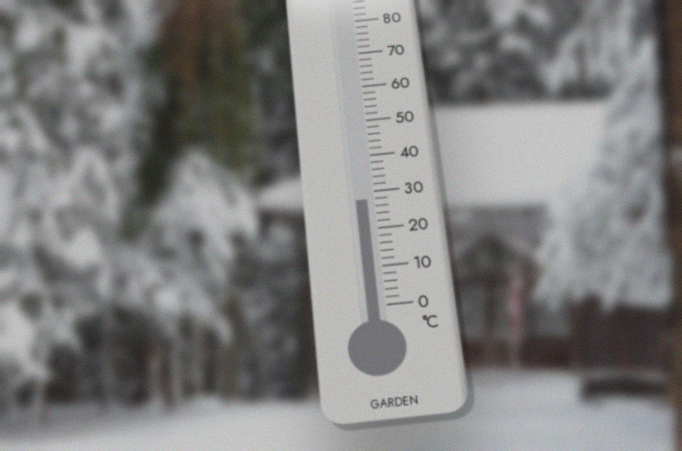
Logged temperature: **28** °C
